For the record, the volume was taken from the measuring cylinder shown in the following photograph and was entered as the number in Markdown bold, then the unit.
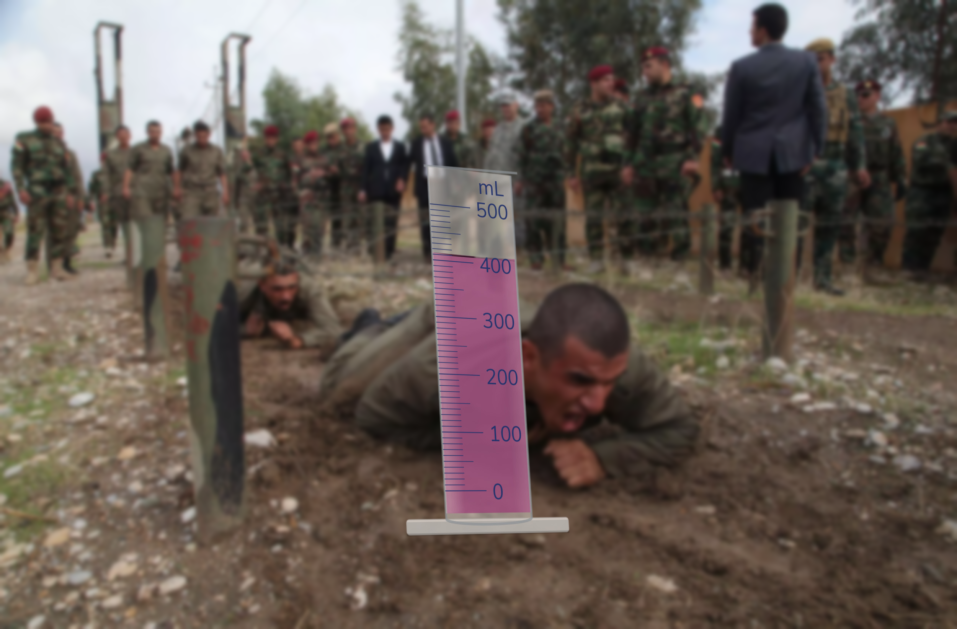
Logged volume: **410** mL
